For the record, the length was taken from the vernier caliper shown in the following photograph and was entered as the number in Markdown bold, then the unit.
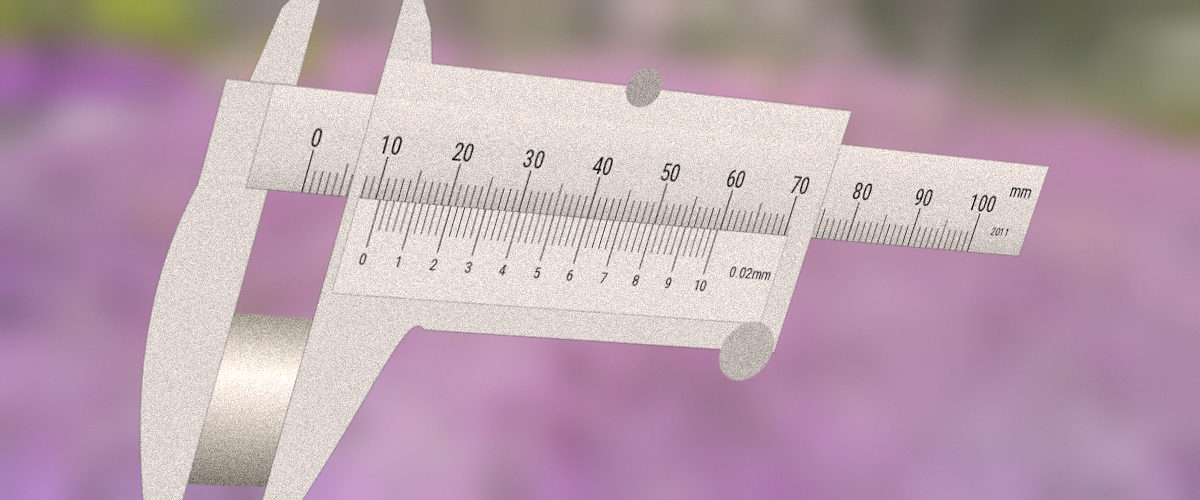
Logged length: **10.6** mm
